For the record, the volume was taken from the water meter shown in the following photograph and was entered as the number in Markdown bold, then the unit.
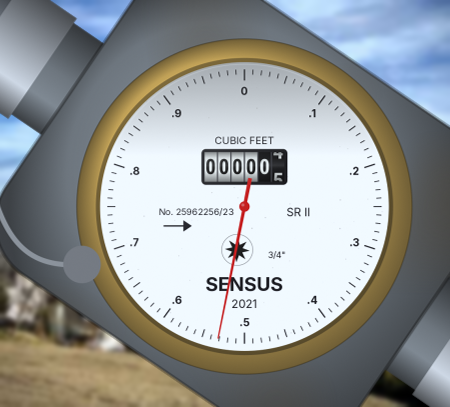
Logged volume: **4.53** ft³
